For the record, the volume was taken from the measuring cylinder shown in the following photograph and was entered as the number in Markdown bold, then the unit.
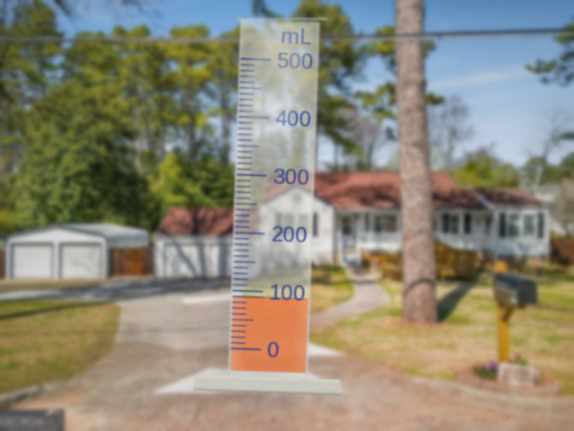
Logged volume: **90** mL
